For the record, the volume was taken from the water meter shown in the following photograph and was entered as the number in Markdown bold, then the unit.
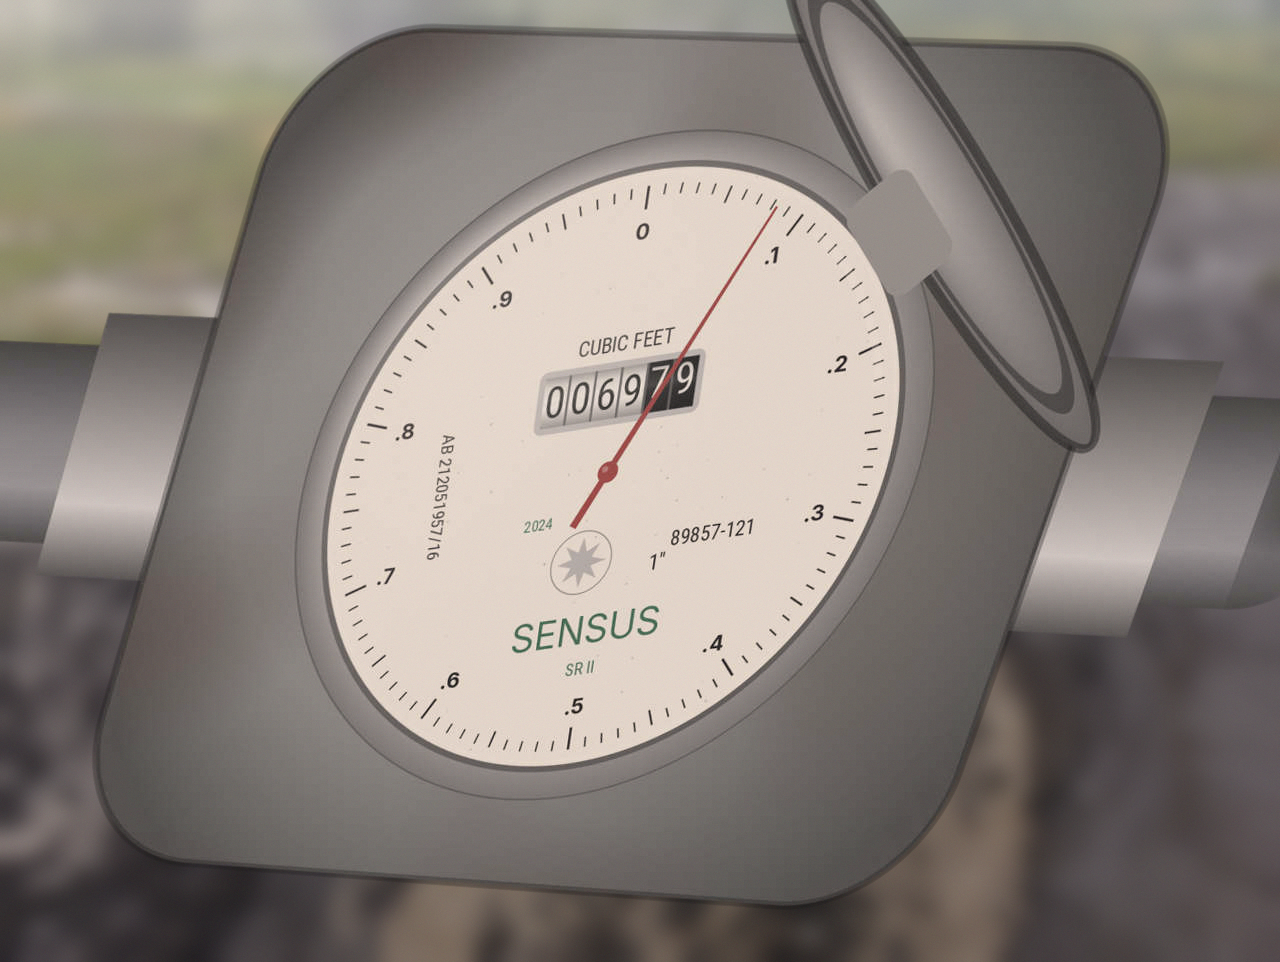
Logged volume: **6979.08** ft³
